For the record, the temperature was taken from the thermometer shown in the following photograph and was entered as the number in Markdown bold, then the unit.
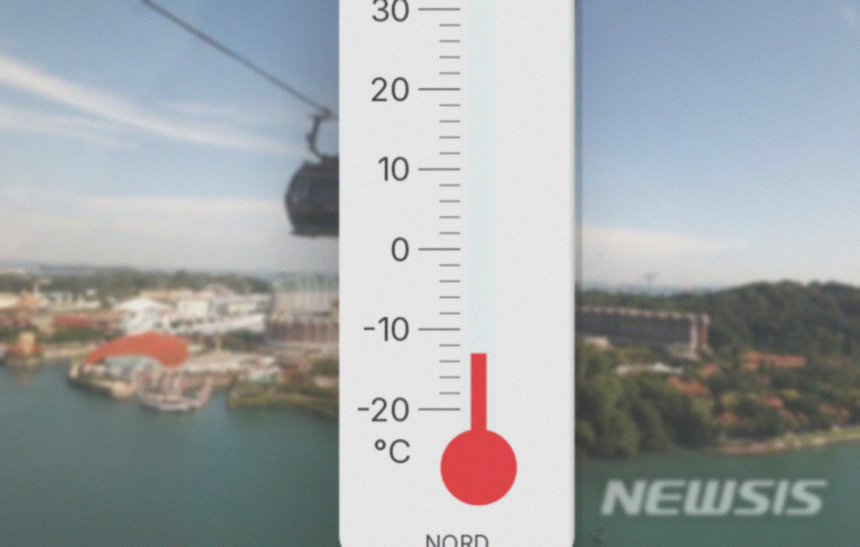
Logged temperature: **-13** °C
